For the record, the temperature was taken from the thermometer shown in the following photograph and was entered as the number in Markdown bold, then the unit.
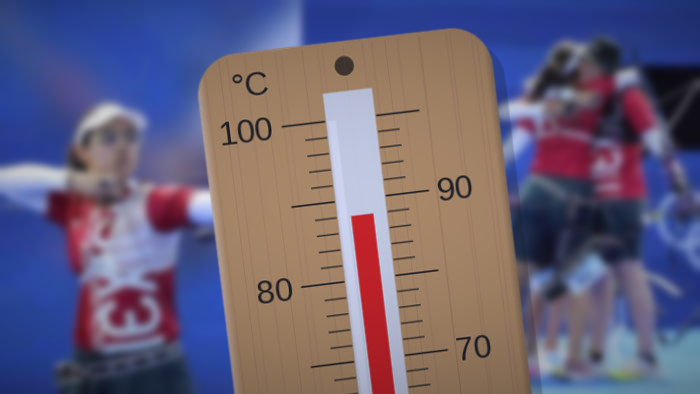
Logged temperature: **88** °C
